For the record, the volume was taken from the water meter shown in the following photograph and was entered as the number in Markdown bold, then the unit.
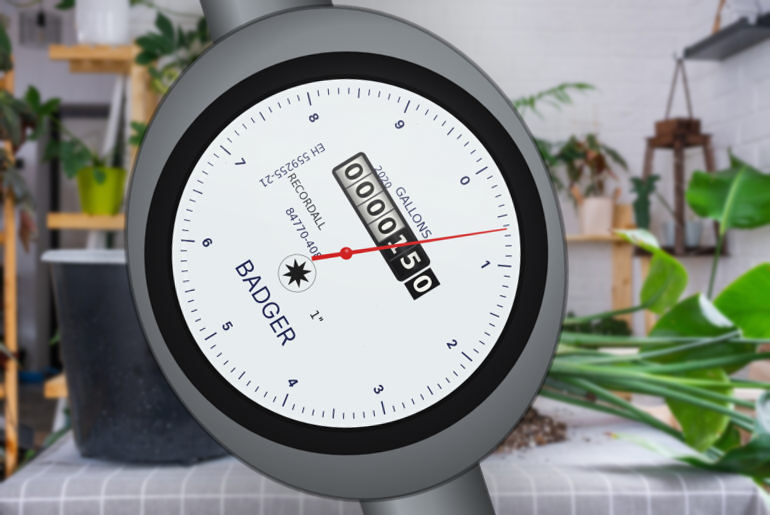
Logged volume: **150.6** gal
